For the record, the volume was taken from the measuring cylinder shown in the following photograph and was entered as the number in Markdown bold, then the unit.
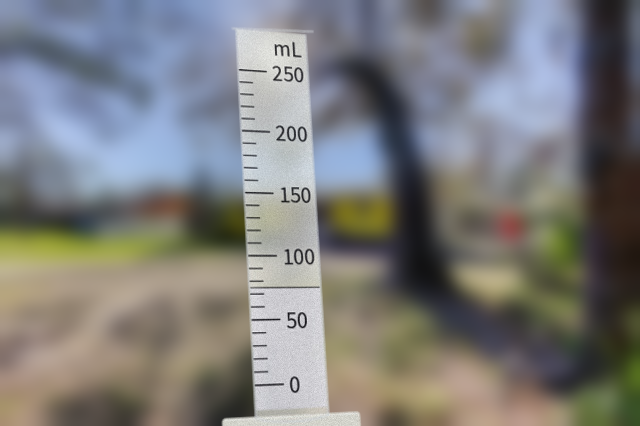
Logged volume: **75** mL
